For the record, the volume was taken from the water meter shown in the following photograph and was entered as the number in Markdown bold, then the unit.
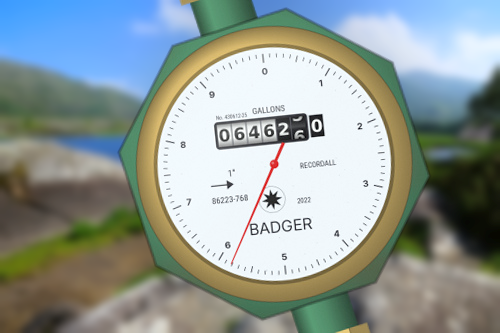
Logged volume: **646255.8** gal
